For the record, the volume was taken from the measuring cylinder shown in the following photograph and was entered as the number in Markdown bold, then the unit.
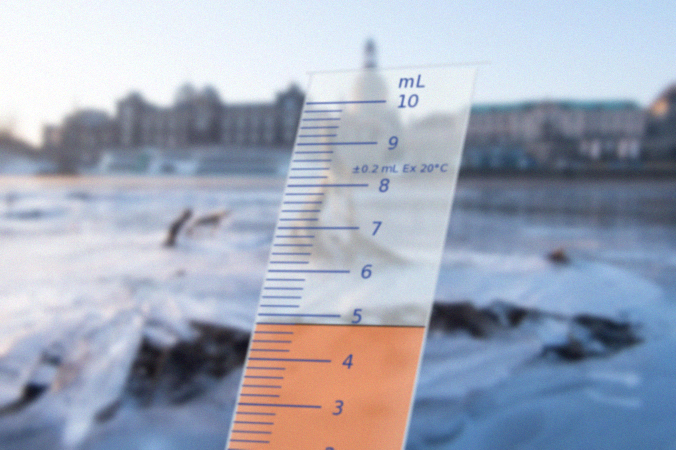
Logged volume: **4.8** mL
